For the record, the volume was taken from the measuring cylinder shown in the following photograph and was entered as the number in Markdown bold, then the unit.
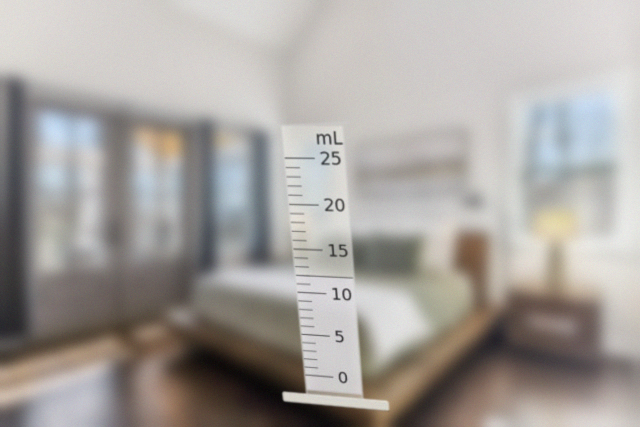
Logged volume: **12** mL
